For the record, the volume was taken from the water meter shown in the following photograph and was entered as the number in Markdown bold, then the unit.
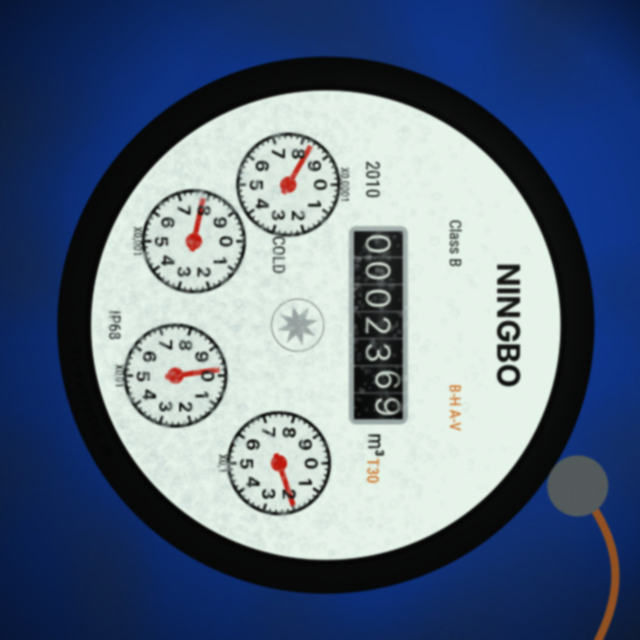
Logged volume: **2369.1978** m³
